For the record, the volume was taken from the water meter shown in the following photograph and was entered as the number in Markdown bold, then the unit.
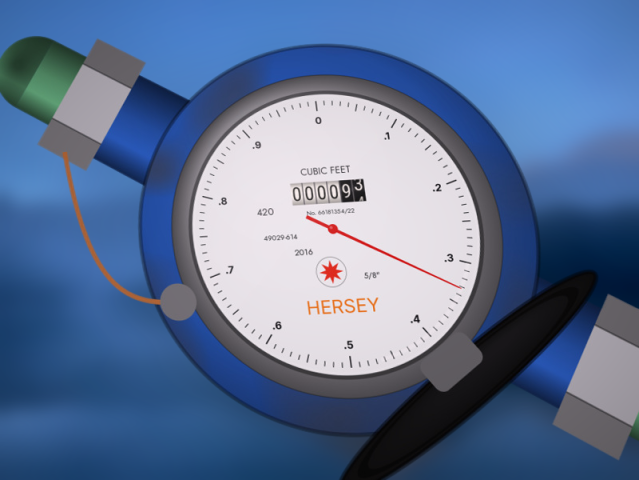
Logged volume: **93.33** ft³
